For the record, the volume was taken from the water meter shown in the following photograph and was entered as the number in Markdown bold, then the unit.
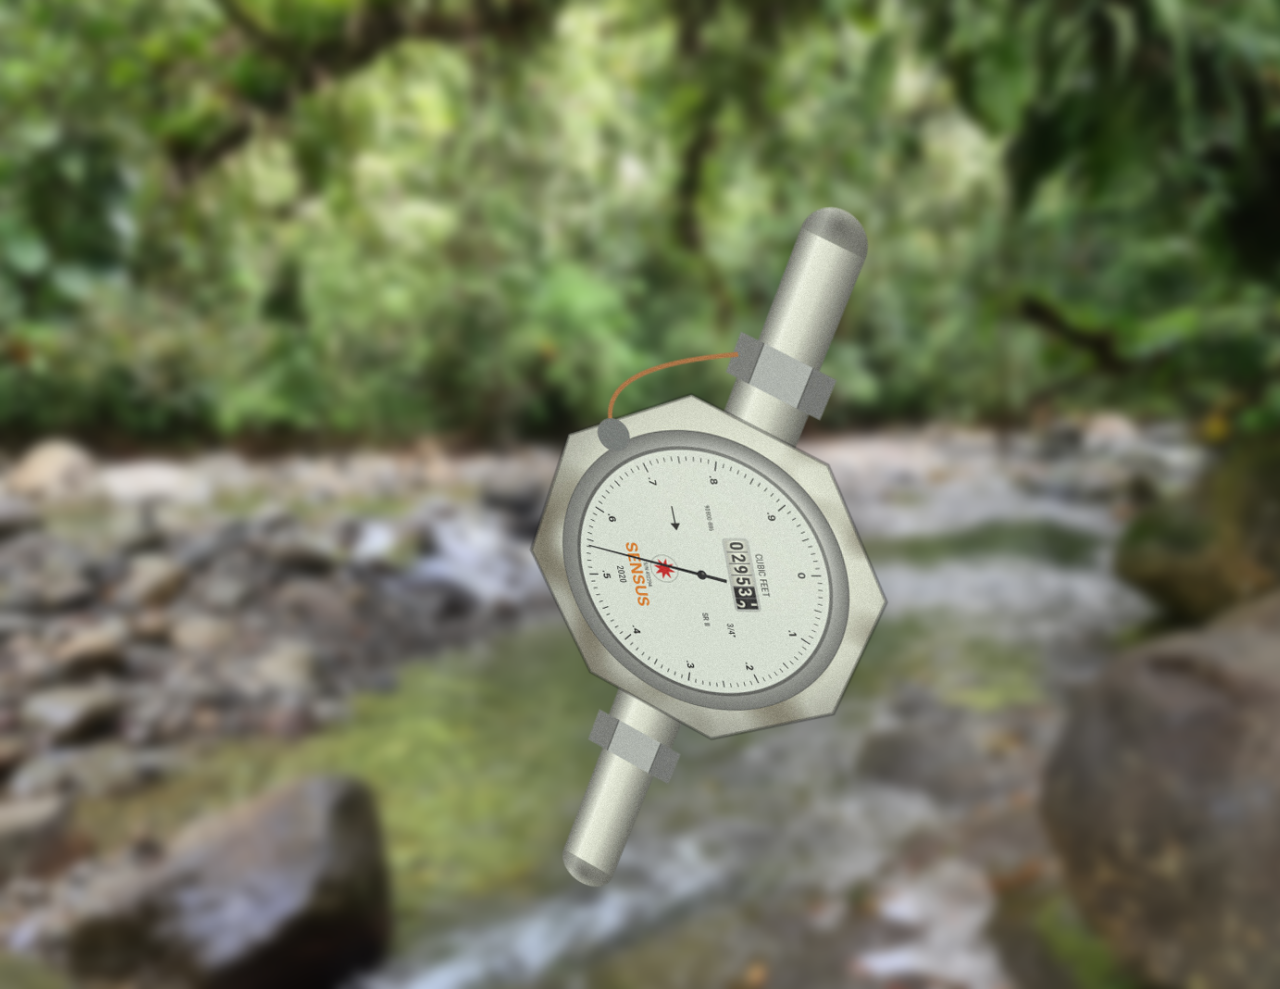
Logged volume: **29531.54** ft³
